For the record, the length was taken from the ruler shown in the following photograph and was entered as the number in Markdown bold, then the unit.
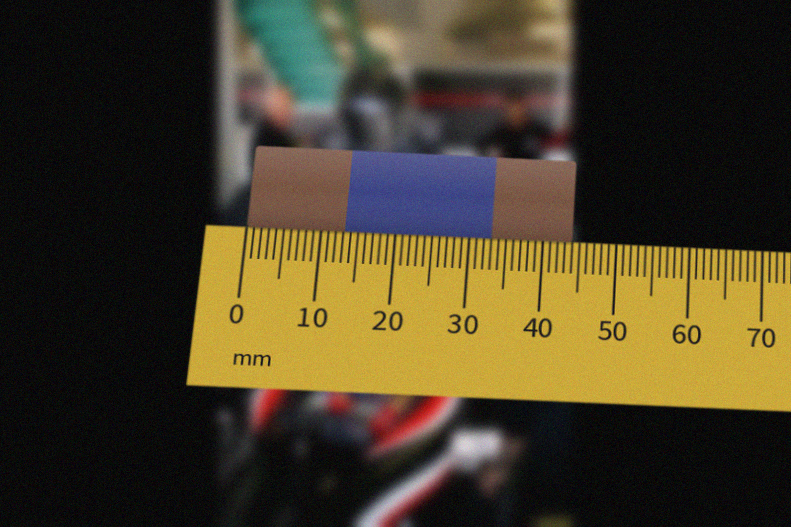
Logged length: **44** mm
